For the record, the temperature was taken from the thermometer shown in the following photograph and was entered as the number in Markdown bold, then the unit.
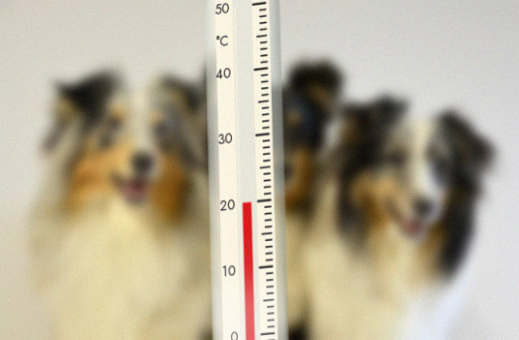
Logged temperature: **20** °C
